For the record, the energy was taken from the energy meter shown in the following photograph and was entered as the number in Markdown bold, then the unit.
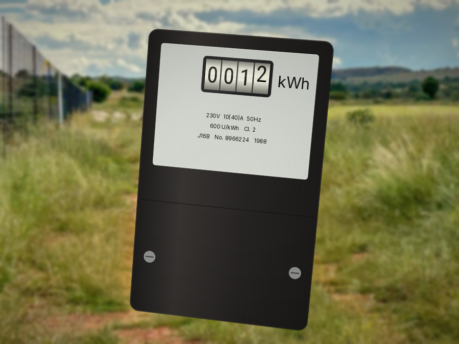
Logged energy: **12** kWh
